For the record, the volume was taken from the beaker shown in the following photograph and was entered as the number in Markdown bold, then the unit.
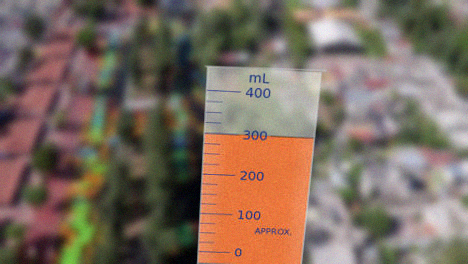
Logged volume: **300** mL
